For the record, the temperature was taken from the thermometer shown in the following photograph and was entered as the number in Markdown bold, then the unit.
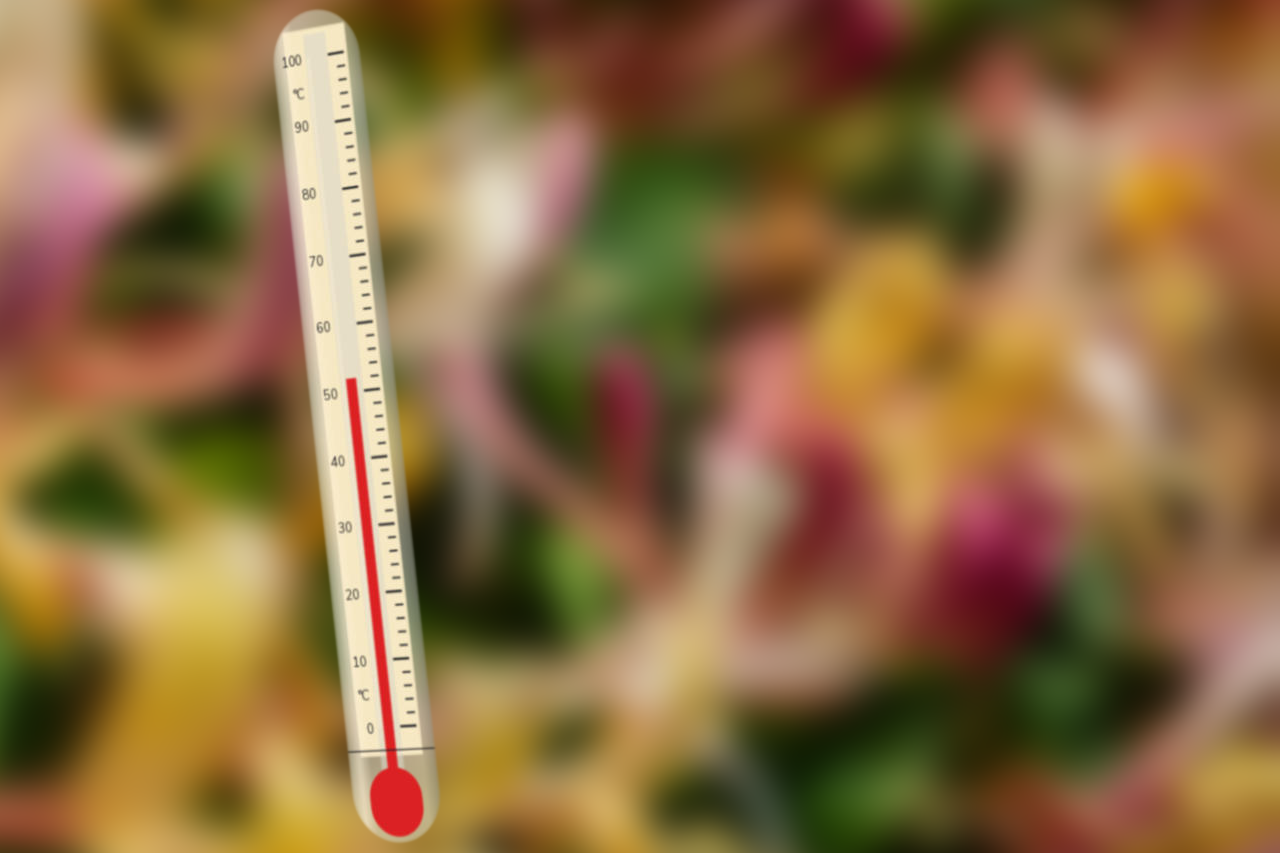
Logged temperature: **52** °C
